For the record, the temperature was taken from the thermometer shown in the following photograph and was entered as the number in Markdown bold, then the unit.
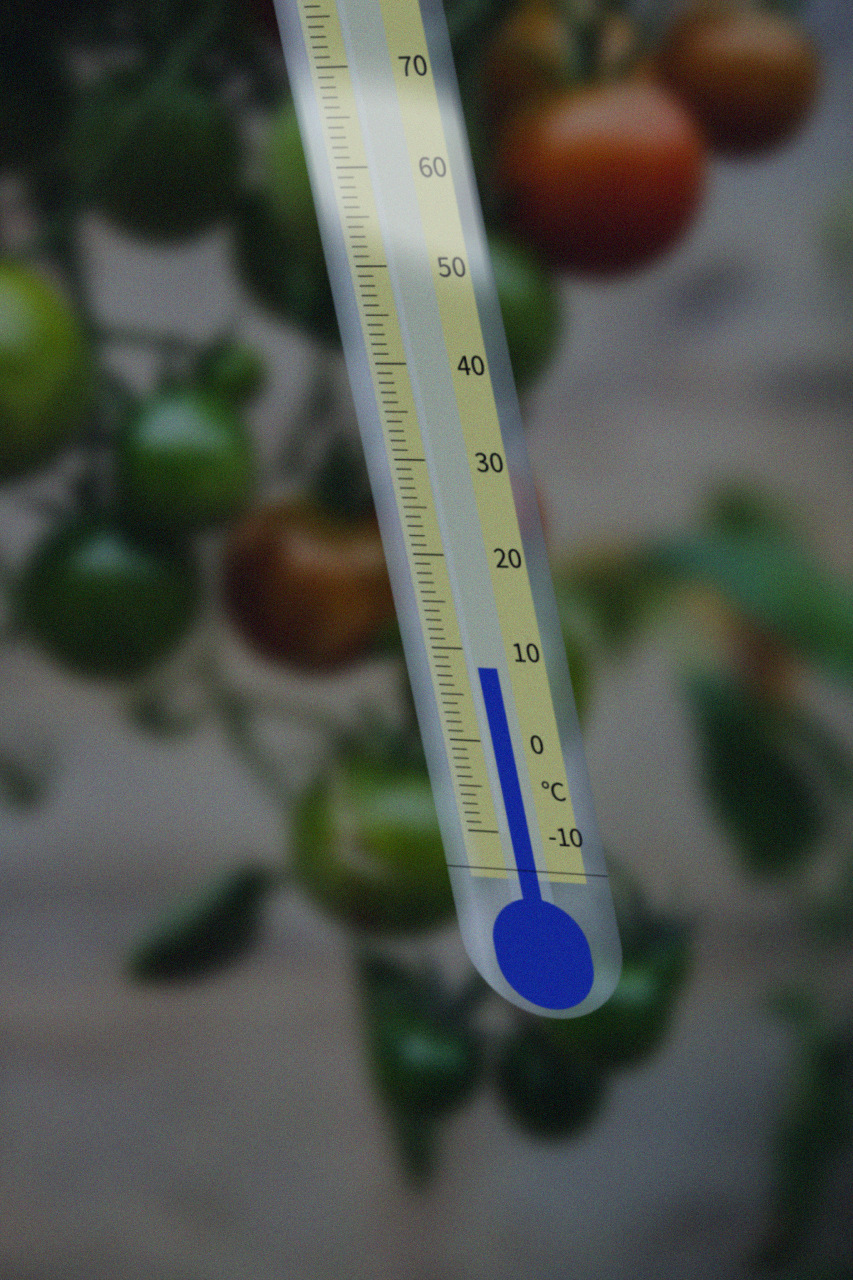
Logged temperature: **8** °C
